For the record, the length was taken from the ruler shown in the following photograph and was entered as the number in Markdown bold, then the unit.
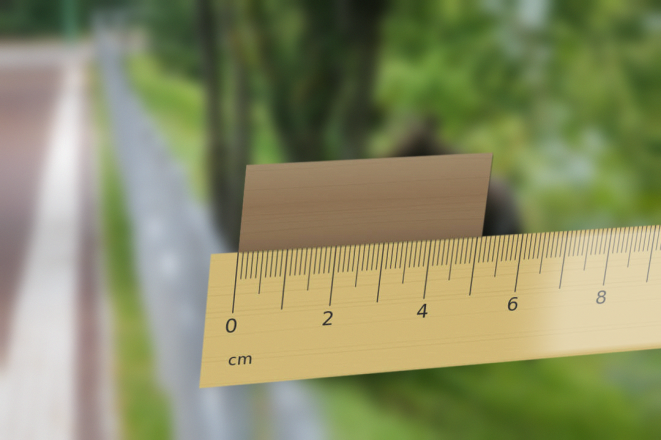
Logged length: **5.1** cm
